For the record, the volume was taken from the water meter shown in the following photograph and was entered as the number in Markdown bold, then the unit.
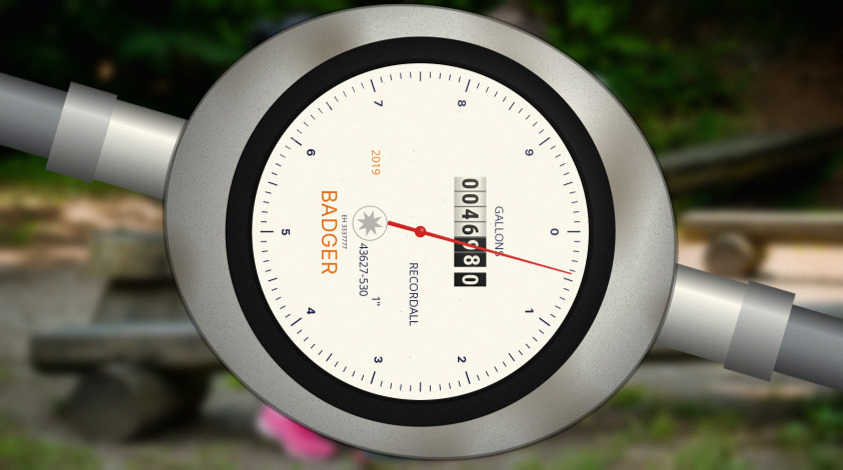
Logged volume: **46980.4** gal
